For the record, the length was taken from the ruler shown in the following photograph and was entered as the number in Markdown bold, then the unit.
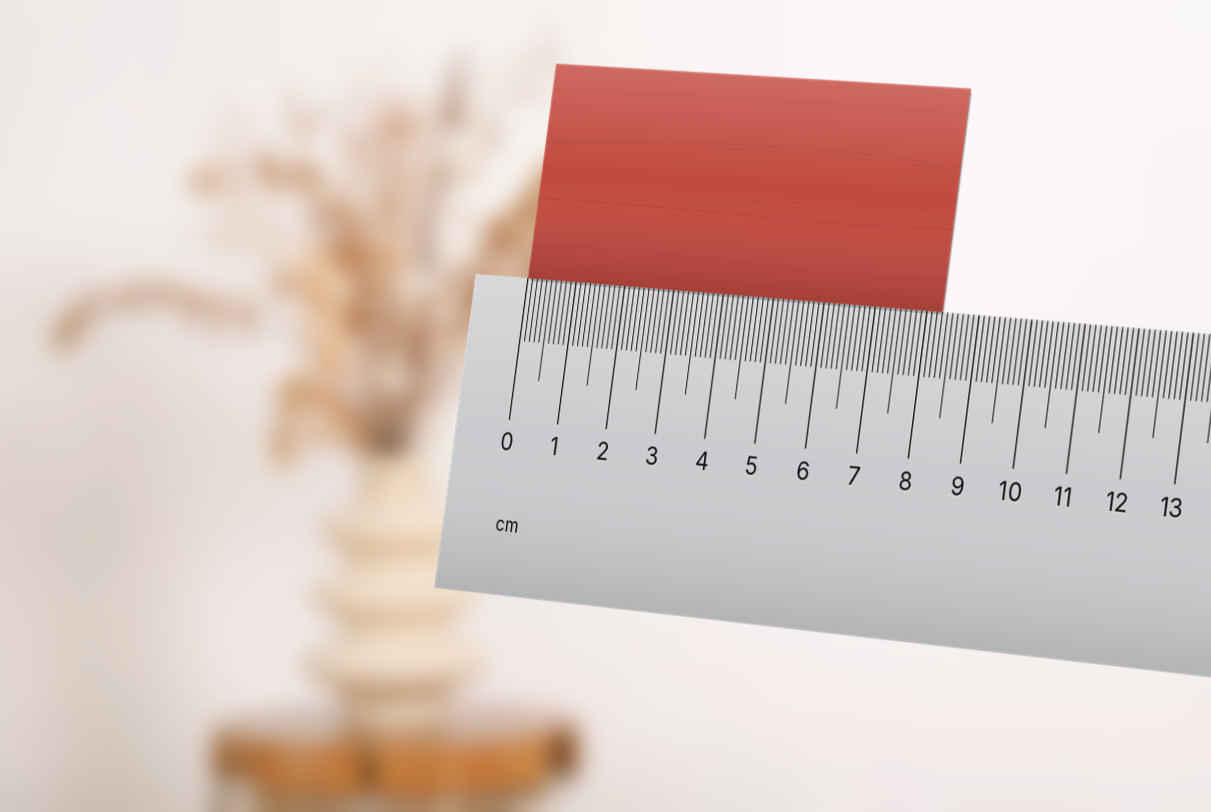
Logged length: **8.3** cm
